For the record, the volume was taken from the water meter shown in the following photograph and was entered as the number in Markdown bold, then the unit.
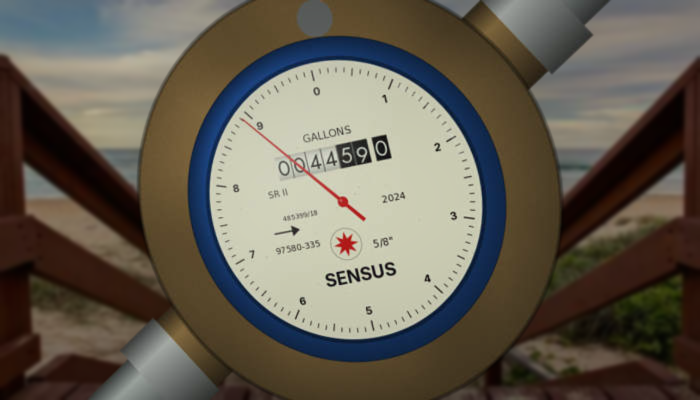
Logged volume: **44588.9** gal
